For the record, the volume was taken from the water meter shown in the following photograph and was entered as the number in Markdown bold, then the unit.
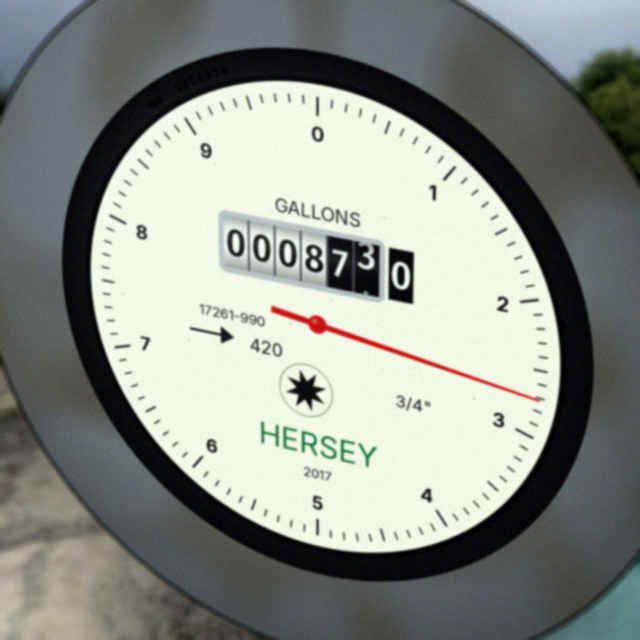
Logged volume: **8732.7** gal
